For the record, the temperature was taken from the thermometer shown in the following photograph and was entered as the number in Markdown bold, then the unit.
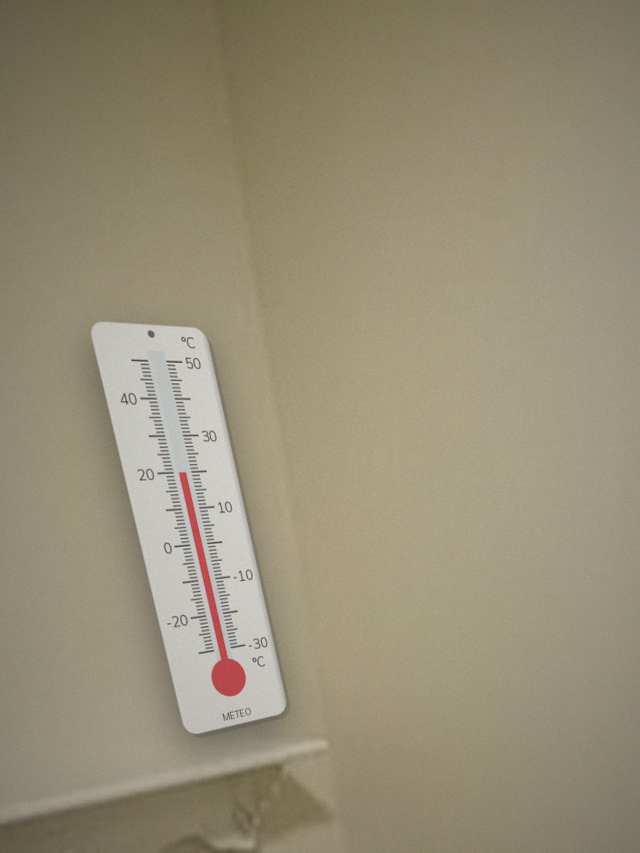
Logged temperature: **20** °C
